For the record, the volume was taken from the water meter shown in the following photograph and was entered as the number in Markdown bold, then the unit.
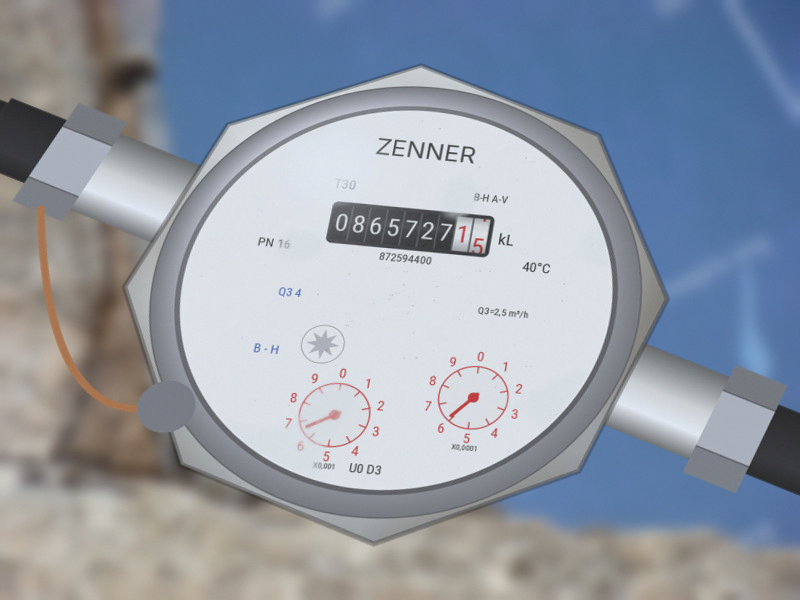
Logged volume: **865727.1466** kL
